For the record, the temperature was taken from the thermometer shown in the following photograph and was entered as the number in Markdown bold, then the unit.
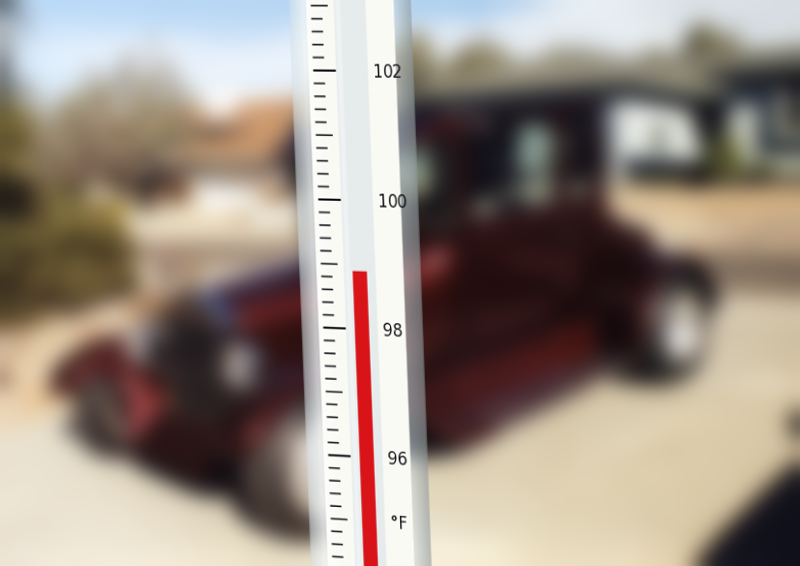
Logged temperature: **98.9** °F
